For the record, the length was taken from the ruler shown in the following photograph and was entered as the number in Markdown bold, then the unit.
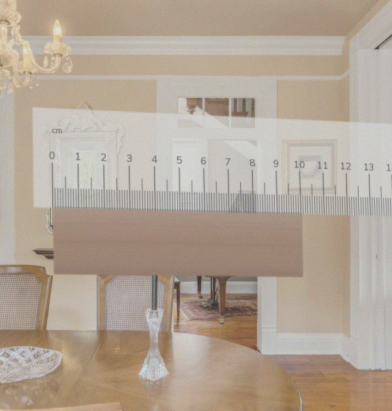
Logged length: **10** cm
